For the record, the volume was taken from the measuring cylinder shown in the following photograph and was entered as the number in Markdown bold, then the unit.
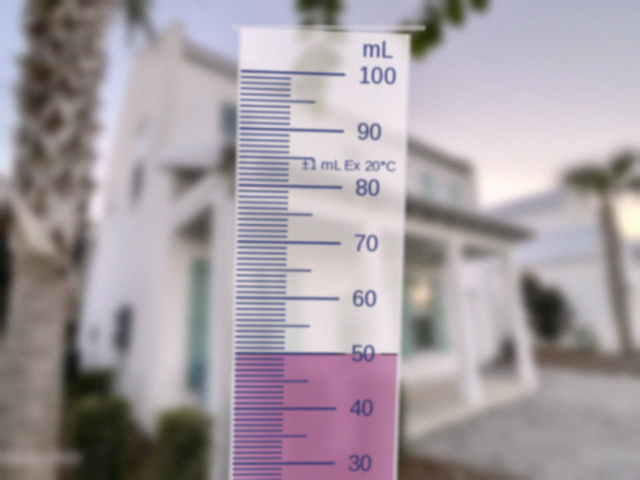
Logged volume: **50** mL
